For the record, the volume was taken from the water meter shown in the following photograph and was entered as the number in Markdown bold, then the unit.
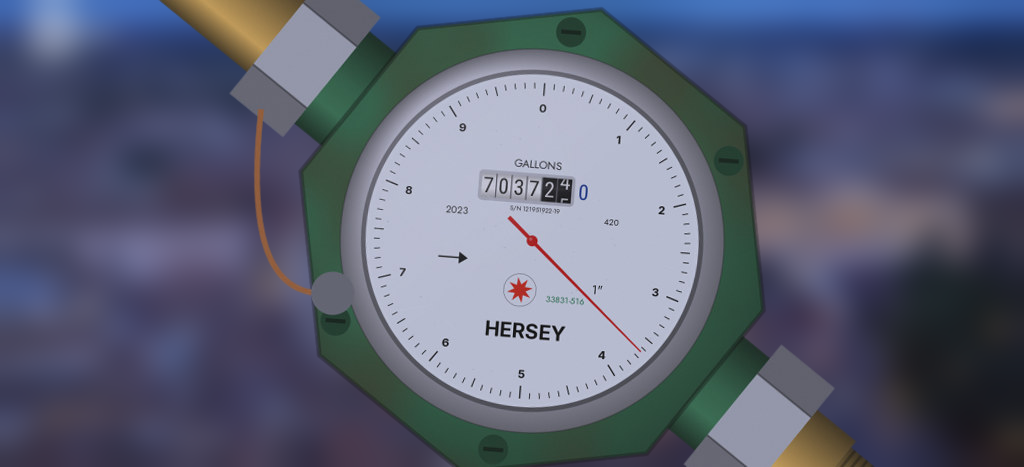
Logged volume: **7037243.6** gal
